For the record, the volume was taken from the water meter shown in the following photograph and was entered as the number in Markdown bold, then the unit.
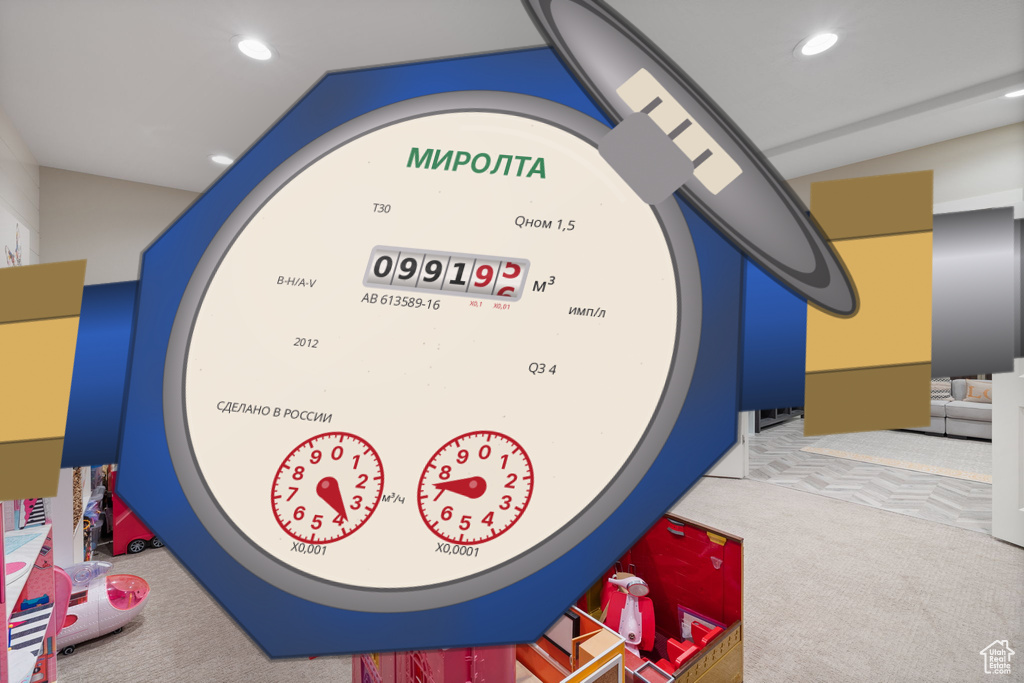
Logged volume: **991.9537** m³
